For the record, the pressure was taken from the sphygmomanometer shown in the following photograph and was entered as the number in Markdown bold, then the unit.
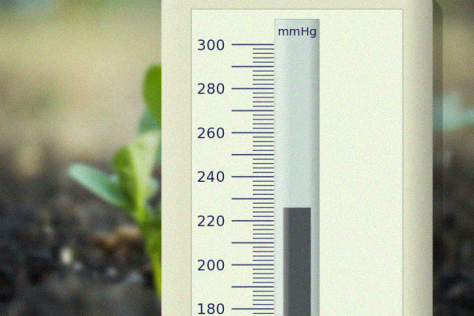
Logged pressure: **226** mmHg
